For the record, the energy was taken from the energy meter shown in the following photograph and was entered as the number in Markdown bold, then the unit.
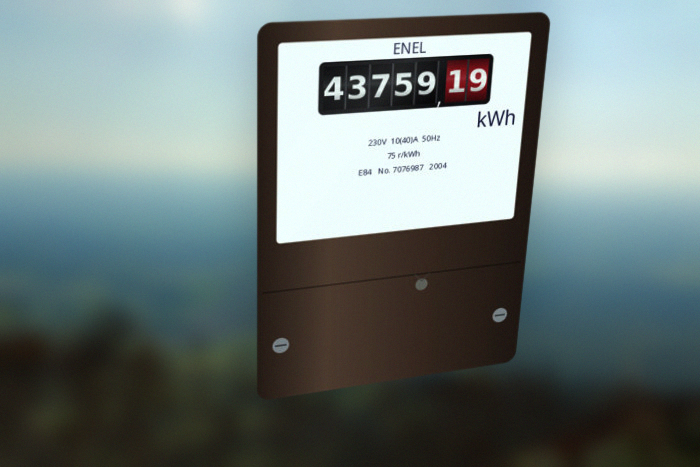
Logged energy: **43759.19** kWh
